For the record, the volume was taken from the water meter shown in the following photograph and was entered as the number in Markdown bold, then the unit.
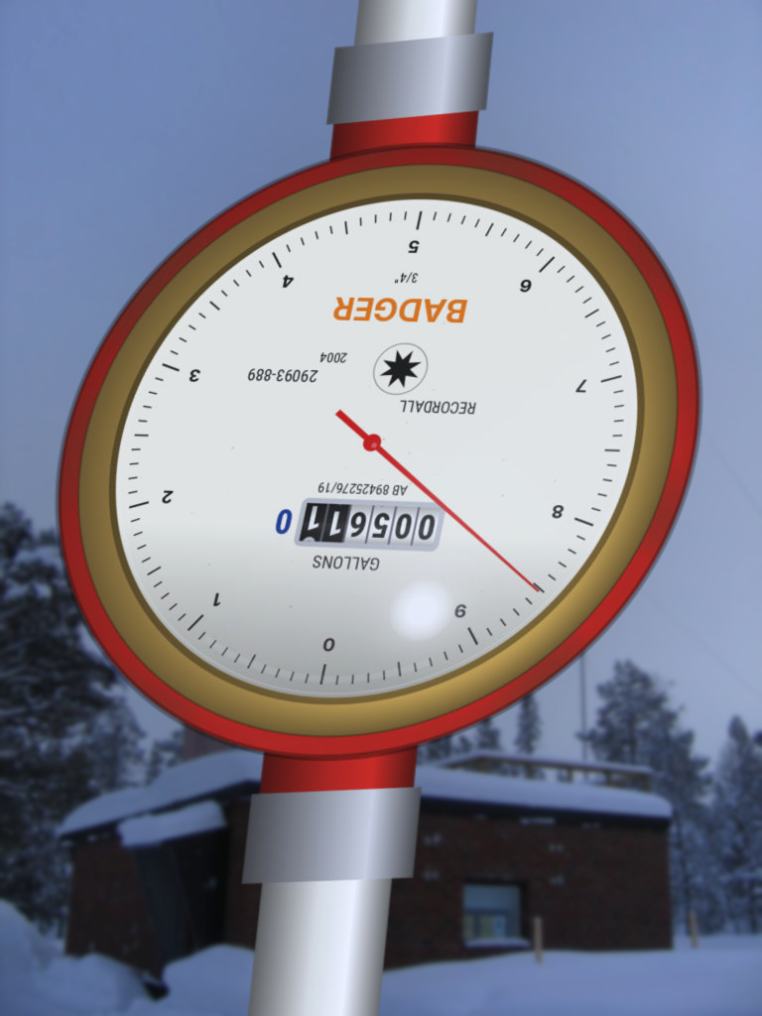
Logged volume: **56108.5** gal
